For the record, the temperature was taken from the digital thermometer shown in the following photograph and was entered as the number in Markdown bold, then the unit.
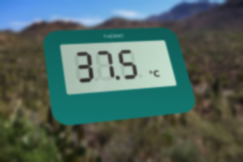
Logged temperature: **37.5** °C
